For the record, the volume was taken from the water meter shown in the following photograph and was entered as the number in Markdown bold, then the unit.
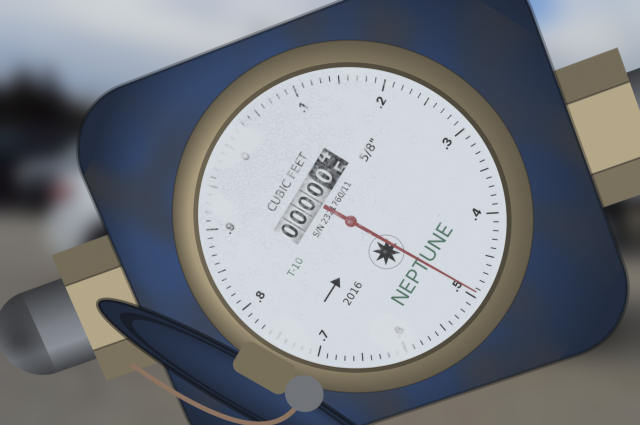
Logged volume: **4.49** ft³
